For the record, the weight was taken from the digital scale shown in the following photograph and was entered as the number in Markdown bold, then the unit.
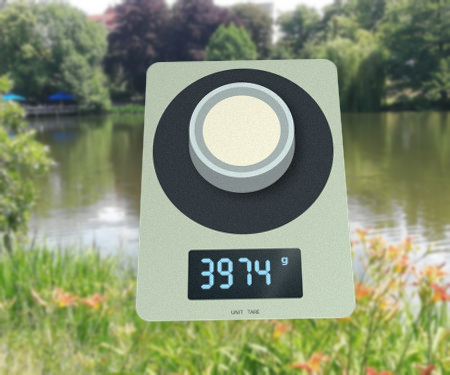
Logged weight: **3974** g
